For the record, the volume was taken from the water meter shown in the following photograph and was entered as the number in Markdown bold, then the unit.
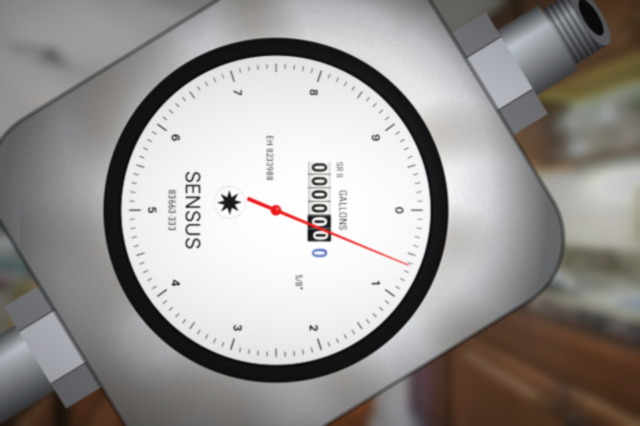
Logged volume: **0.6** gal
